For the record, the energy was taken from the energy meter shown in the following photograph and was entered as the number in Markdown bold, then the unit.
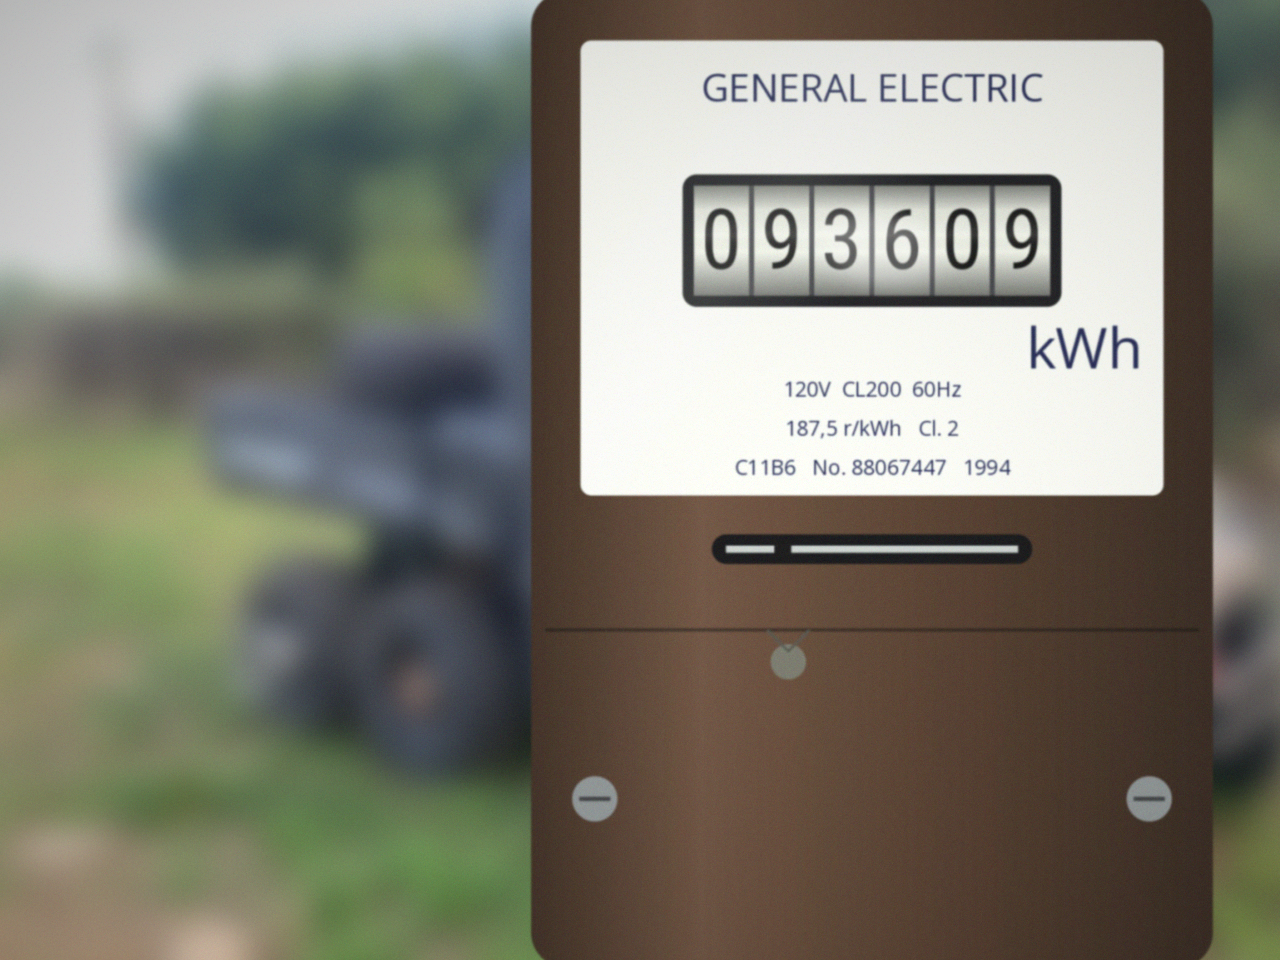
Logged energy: **93609** kWh
